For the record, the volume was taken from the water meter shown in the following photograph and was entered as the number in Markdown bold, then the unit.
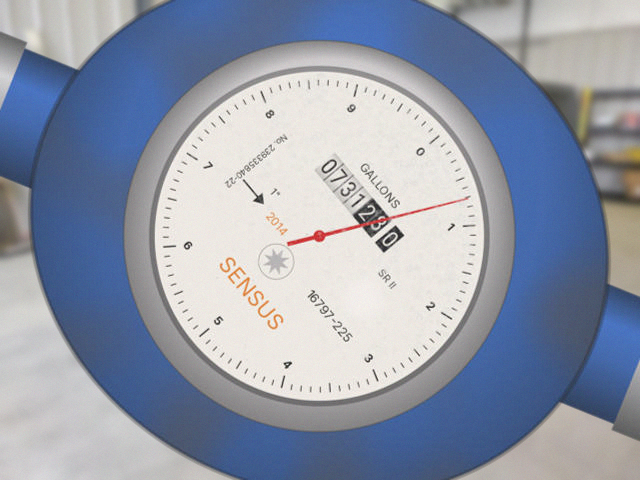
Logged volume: **731280.7** gal
